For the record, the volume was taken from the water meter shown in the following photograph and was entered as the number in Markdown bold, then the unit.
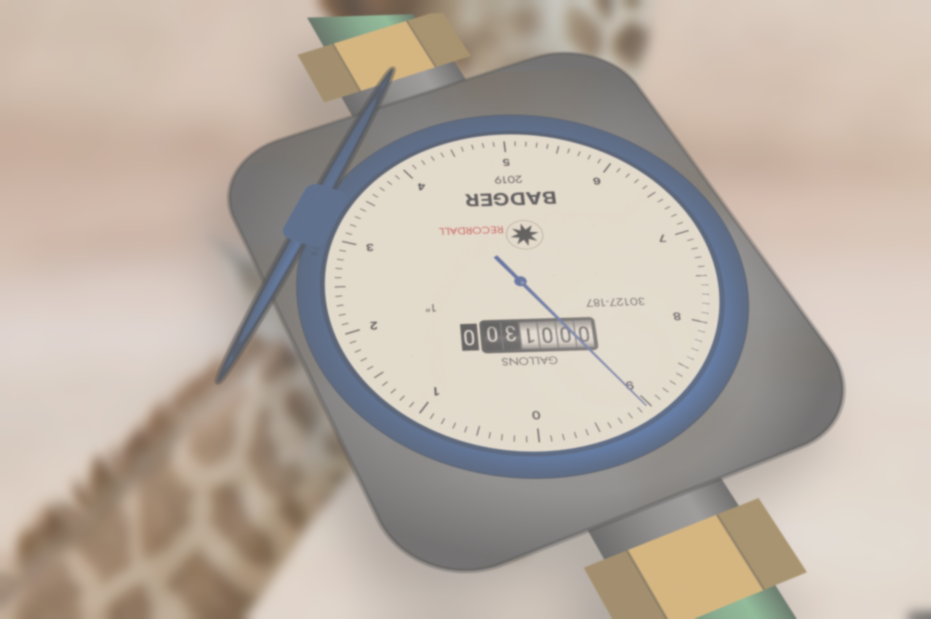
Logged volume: **1299.0** gal
